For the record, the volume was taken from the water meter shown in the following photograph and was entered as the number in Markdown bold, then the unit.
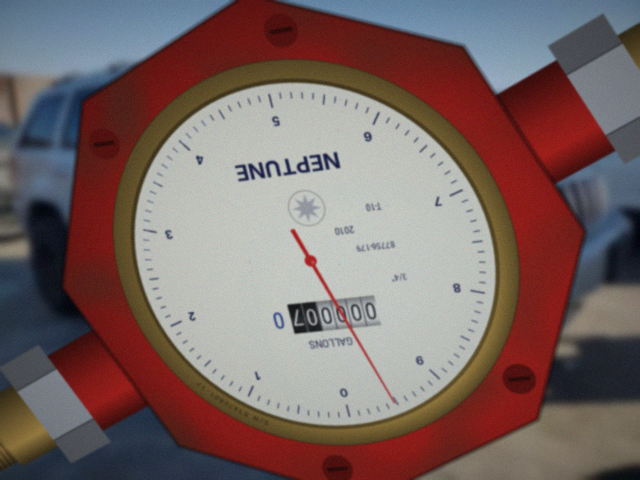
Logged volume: **69.5** gal
